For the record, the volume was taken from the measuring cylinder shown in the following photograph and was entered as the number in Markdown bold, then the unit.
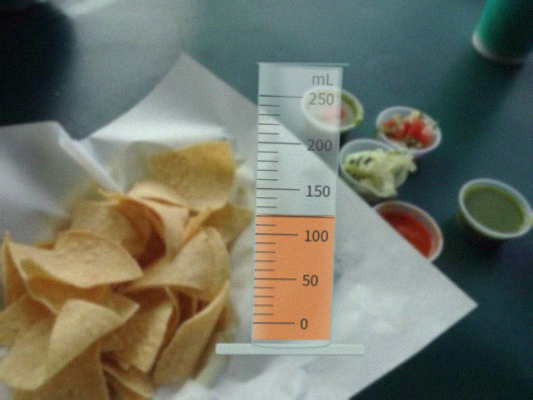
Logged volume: **120** mL
